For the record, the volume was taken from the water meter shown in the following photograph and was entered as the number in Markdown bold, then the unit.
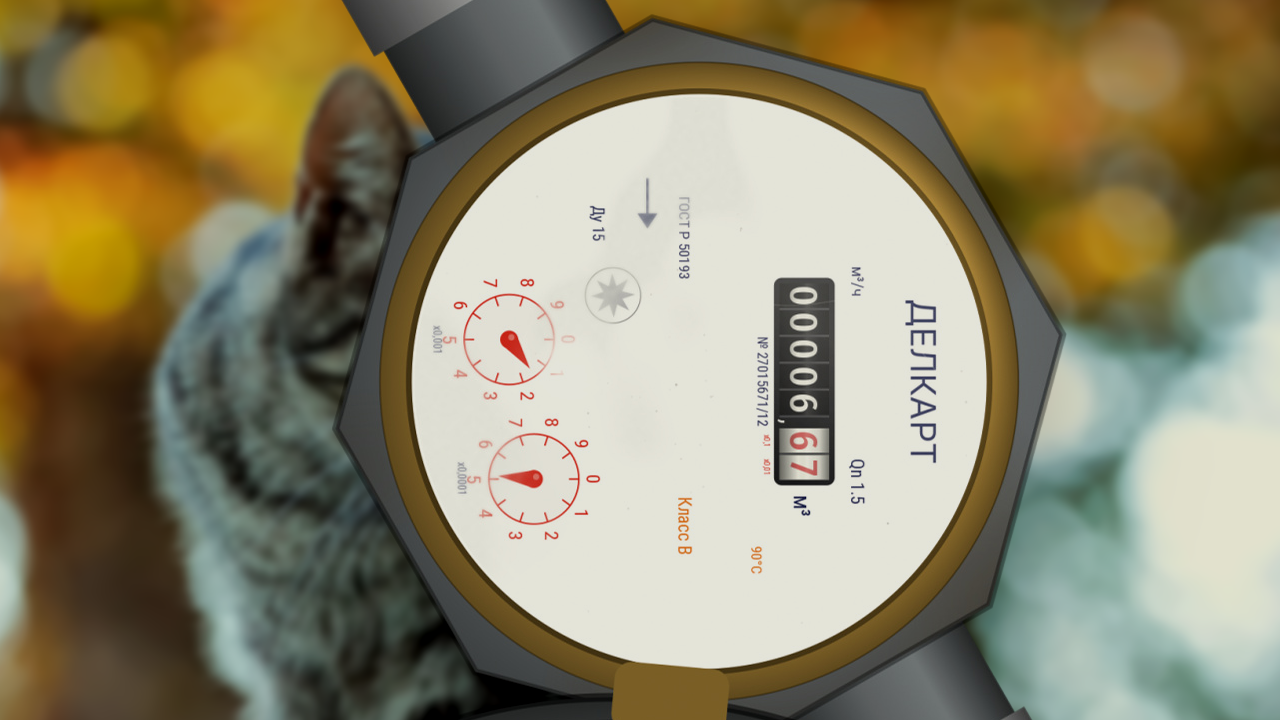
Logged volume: **6.6715** m³
